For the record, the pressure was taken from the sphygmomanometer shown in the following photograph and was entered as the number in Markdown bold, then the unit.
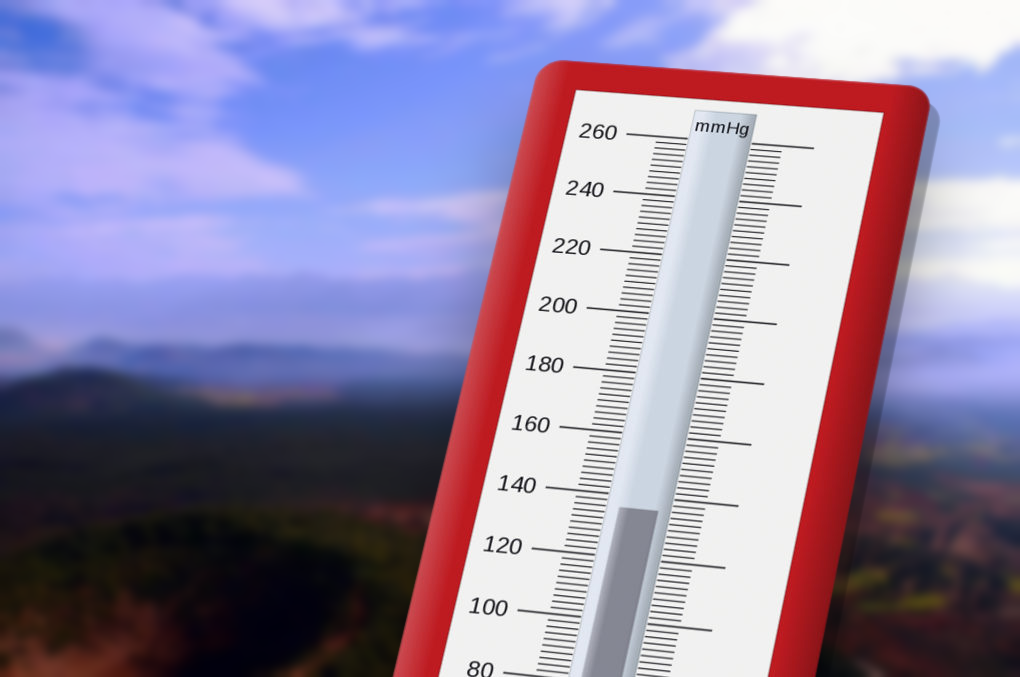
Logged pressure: **136** mmHg
